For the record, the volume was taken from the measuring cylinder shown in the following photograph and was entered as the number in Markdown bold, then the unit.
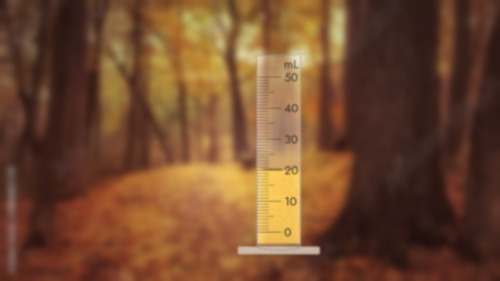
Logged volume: **20** mL
